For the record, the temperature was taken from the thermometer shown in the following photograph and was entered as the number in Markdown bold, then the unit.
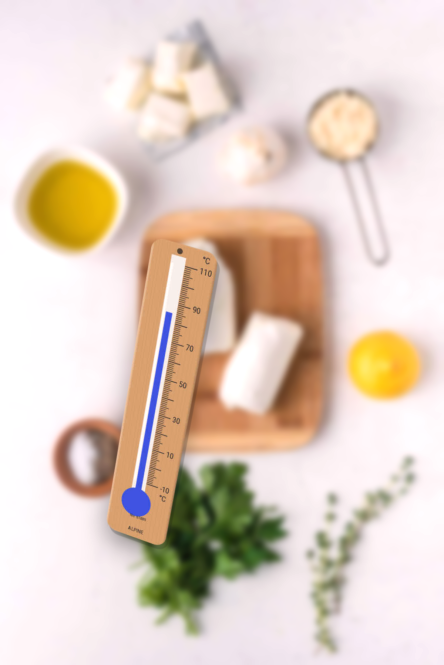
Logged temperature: **85** °C
